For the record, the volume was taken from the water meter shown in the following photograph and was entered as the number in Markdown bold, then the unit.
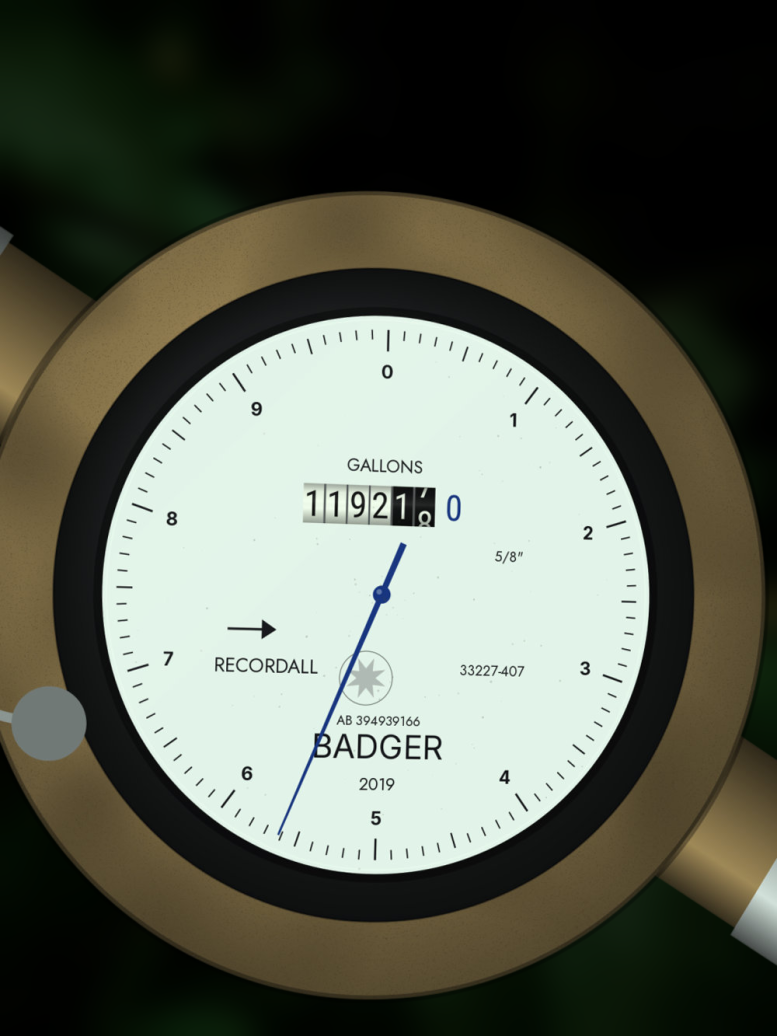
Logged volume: **1192175.6** gal
